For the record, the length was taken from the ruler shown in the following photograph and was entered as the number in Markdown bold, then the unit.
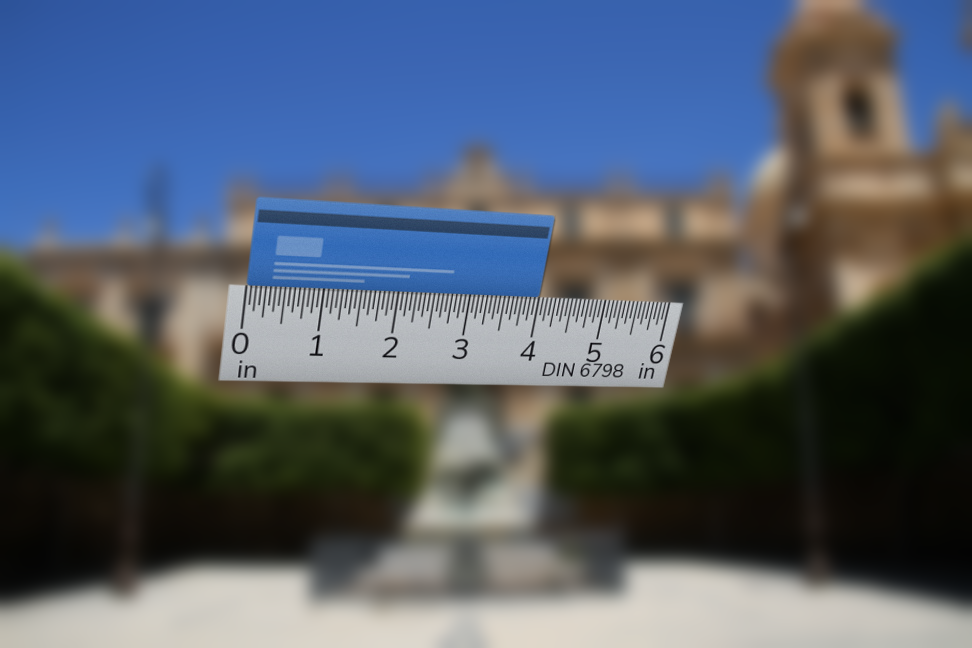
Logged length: **4** in
